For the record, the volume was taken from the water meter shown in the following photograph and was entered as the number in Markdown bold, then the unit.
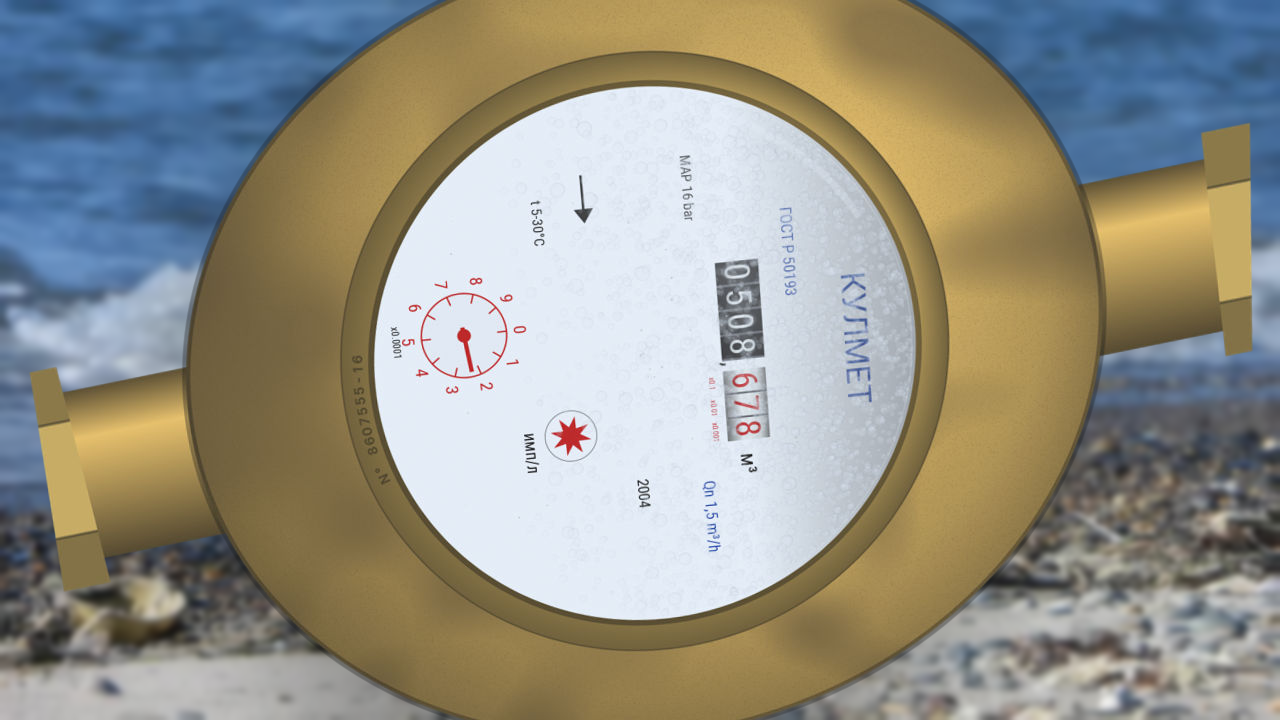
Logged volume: **508.6782** m³
